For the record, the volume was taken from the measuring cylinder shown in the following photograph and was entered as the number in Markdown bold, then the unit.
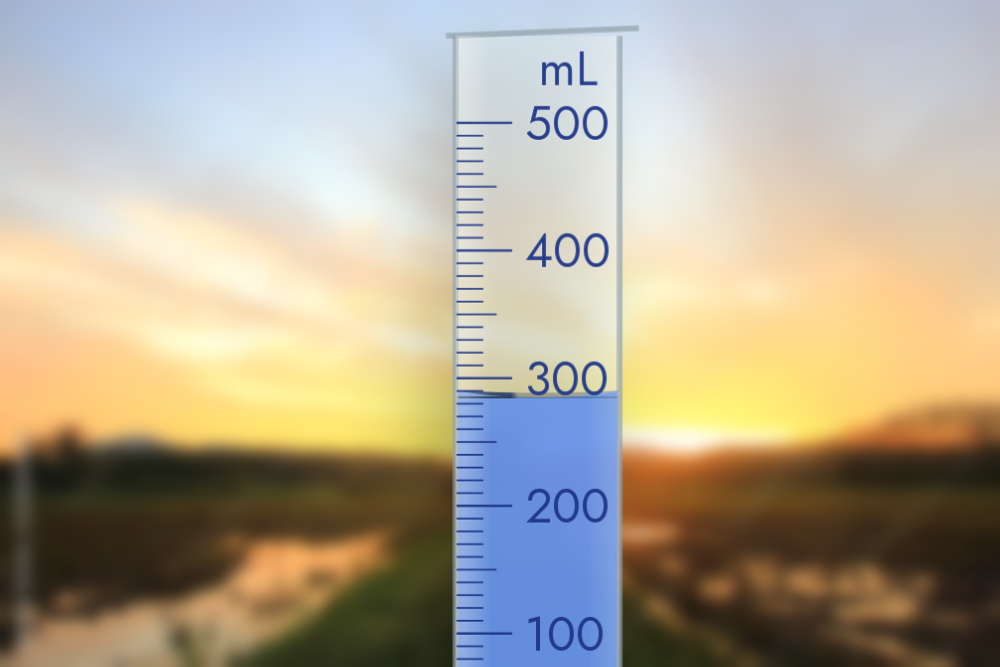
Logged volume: **285** mL
